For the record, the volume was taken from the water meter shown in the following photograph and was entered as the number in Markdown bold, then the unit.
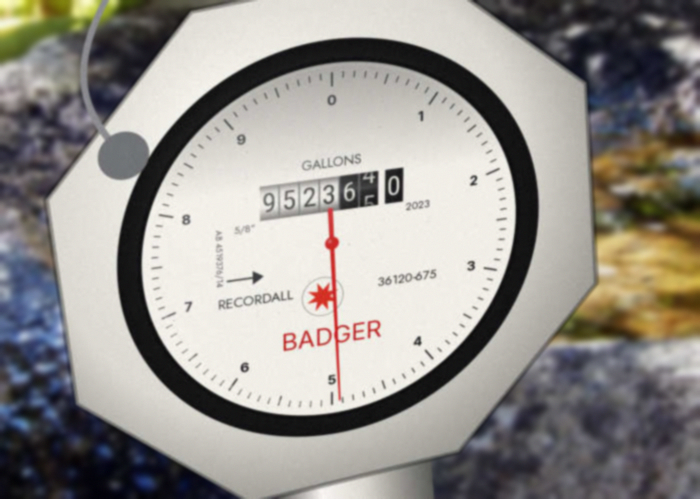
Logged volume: **9523644.9** gal
